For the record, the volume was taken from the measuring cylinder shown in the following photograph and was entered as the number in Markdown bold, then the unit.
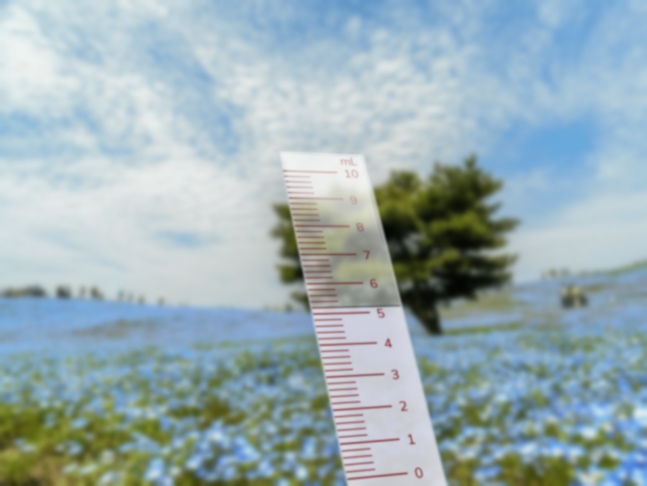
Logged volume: **5.2** mL
